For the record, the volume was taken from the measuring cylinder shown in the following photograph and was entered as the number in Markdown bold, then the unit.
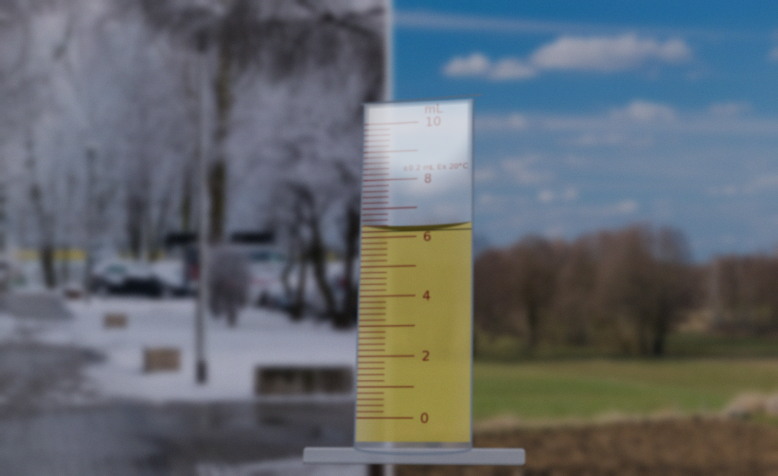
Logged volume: **6.2** mL
